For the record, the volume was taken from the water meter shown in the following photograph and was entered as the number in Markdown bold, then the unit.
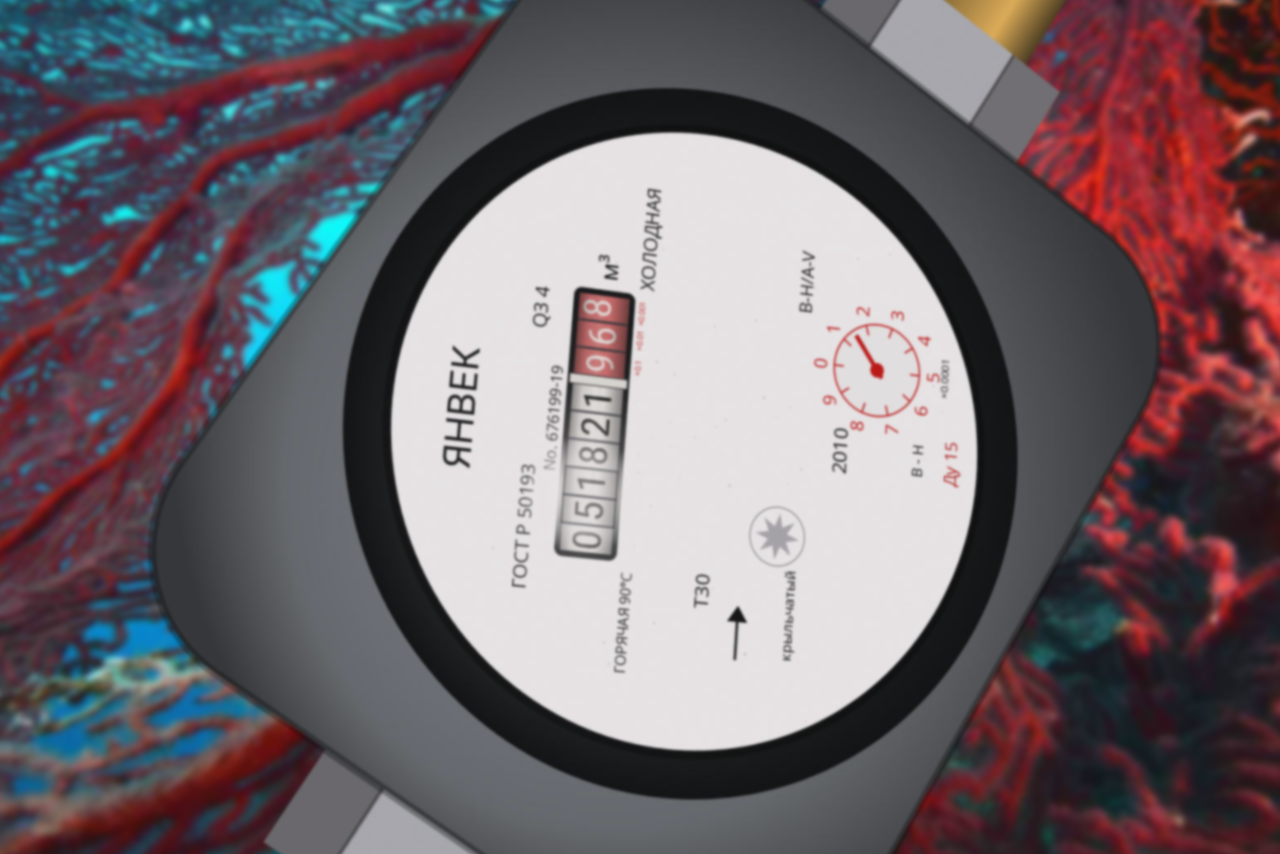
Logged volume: **51821.9681** m³
